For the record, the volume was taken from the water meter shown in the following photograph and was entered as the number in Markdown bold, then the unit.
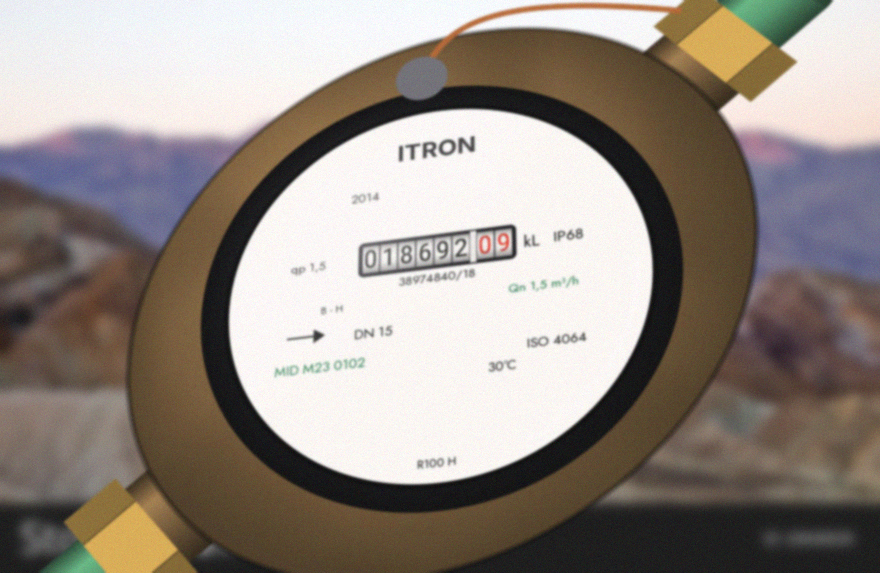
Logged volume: **18692.09** kL
